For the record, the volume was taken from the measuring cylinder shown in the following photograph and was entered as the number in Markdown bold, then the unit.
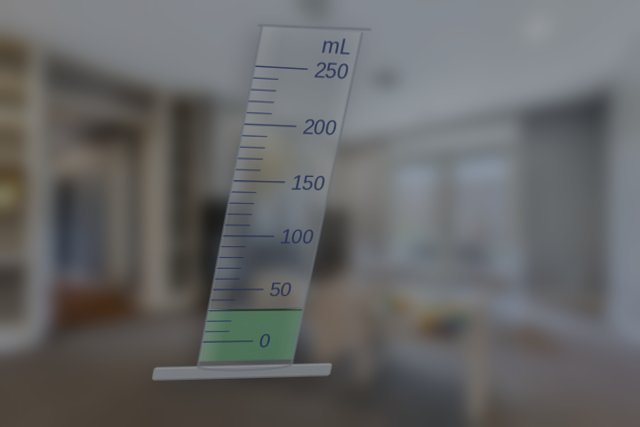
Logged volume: **30** mL
